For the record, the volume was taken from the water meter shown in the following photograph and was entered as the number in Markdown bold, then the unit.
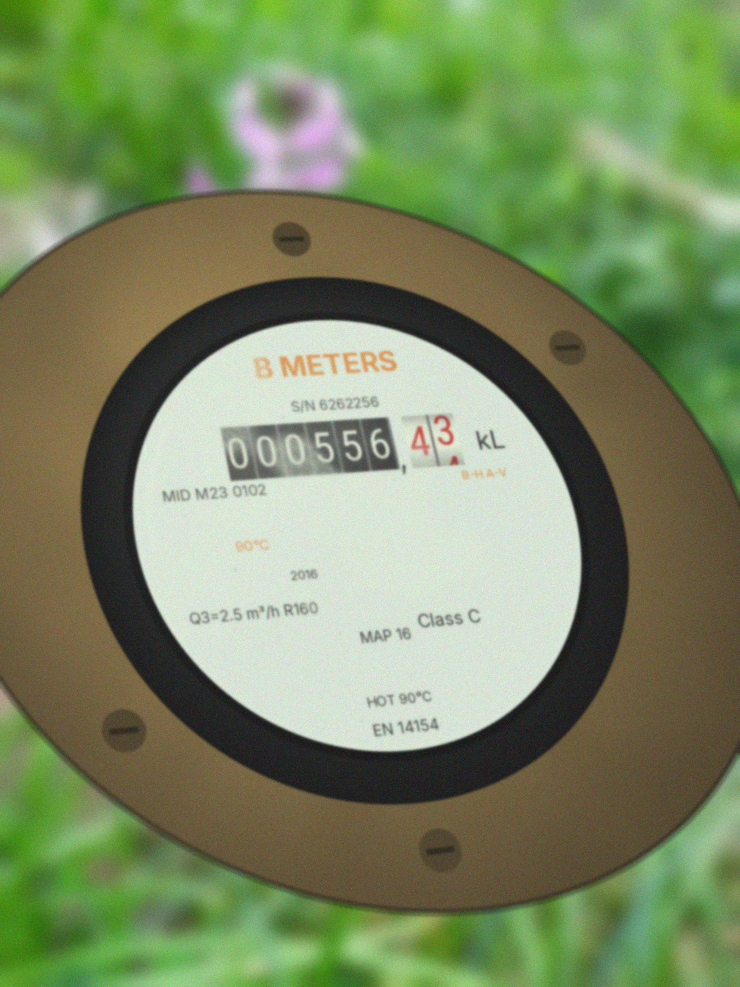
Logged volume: **556.43** kL
